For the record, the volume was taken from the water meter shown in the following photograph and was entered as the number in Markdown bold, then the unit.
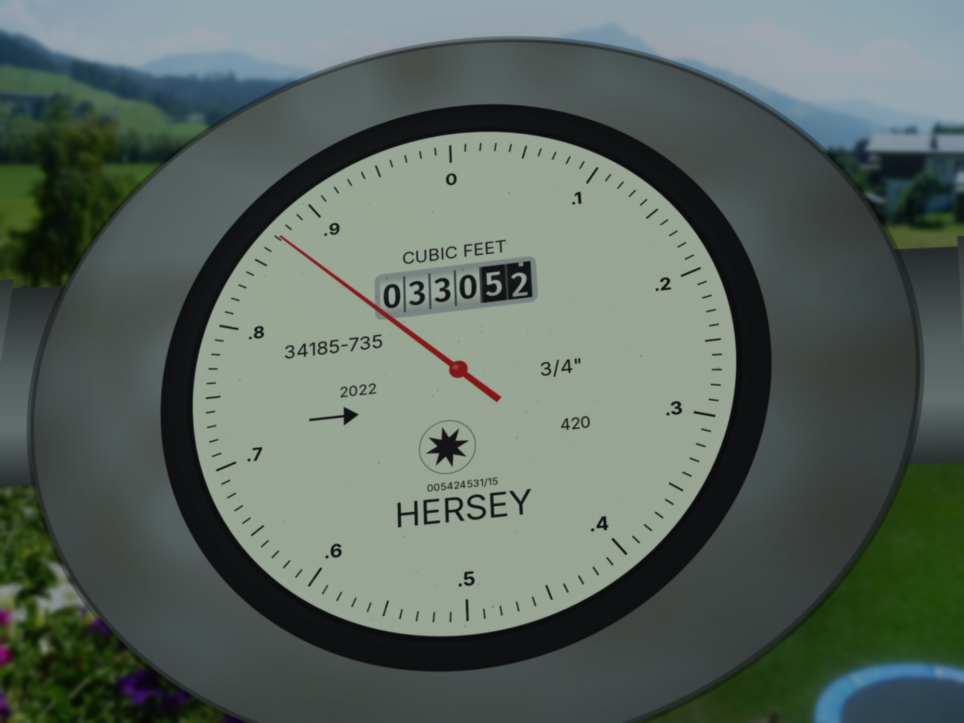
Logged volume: **33051.87** ft³
